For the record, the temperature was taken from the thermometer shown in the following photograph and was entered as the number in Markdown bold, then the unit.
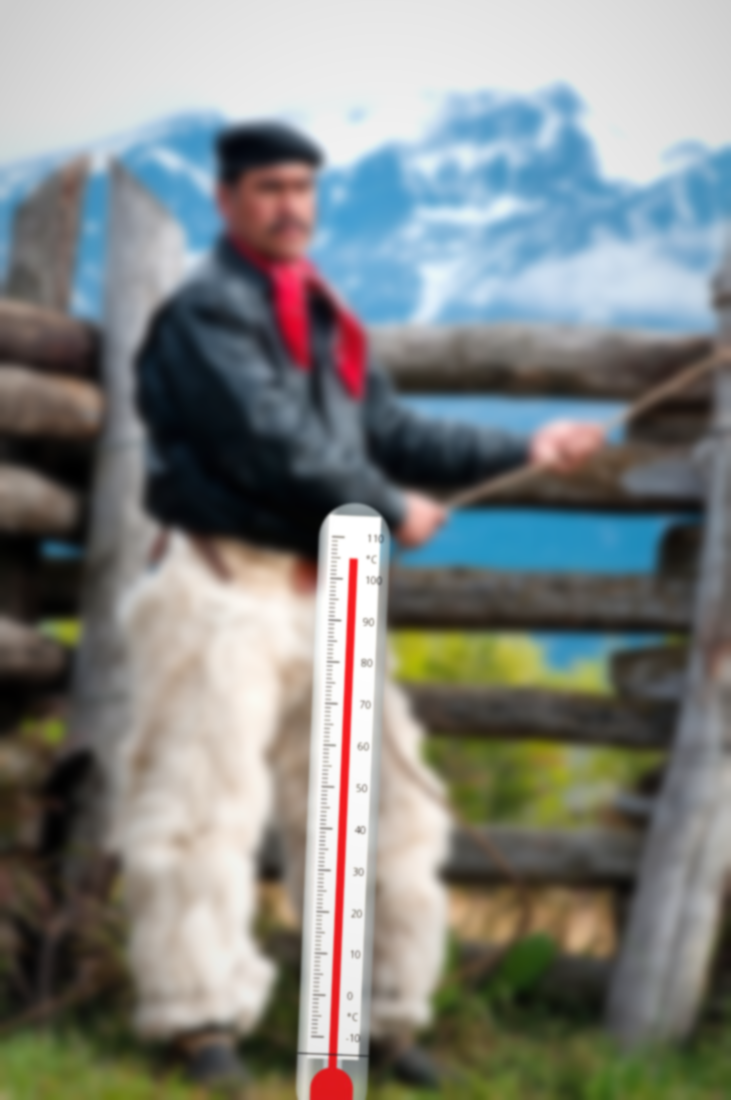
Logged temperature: **105** °C
